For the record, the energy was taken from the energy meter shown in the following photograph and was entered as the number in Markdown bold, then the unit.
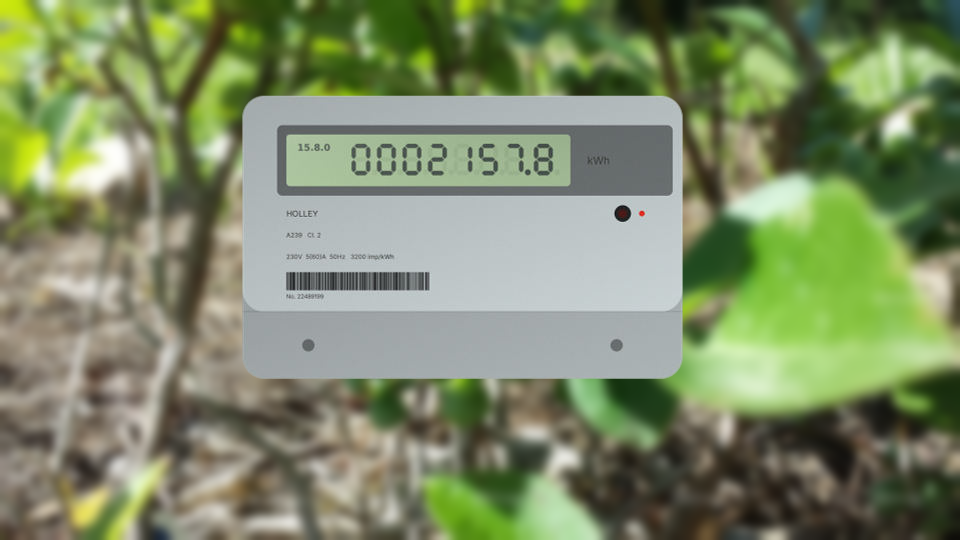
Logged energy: **2157.8** kWh
